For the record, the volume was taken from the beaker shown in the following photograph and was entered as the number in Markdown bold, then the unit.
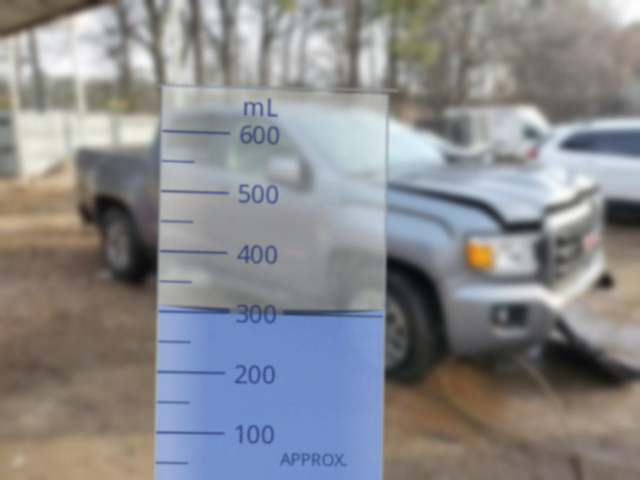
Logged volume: **300** mL
